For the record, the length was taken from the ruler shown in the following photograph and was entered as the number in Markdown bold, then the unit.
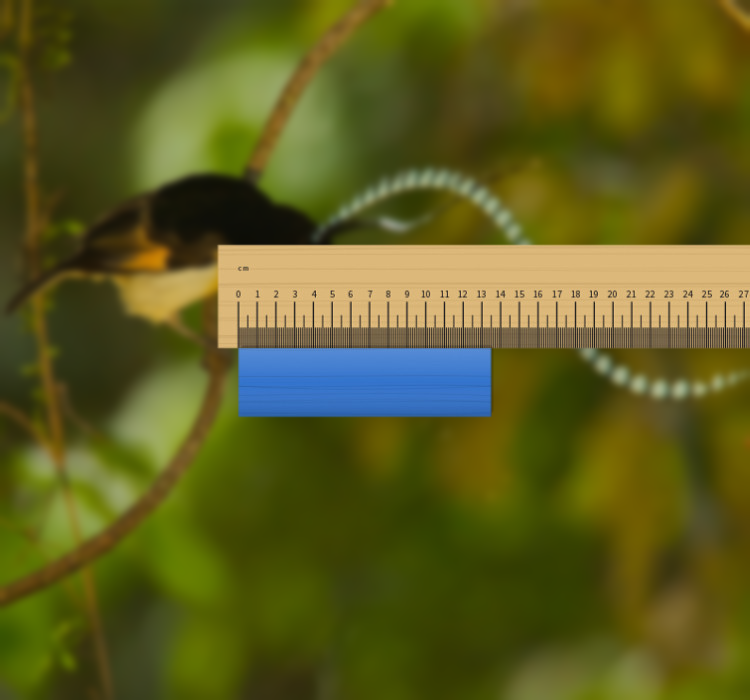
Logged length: **13.5** cm
